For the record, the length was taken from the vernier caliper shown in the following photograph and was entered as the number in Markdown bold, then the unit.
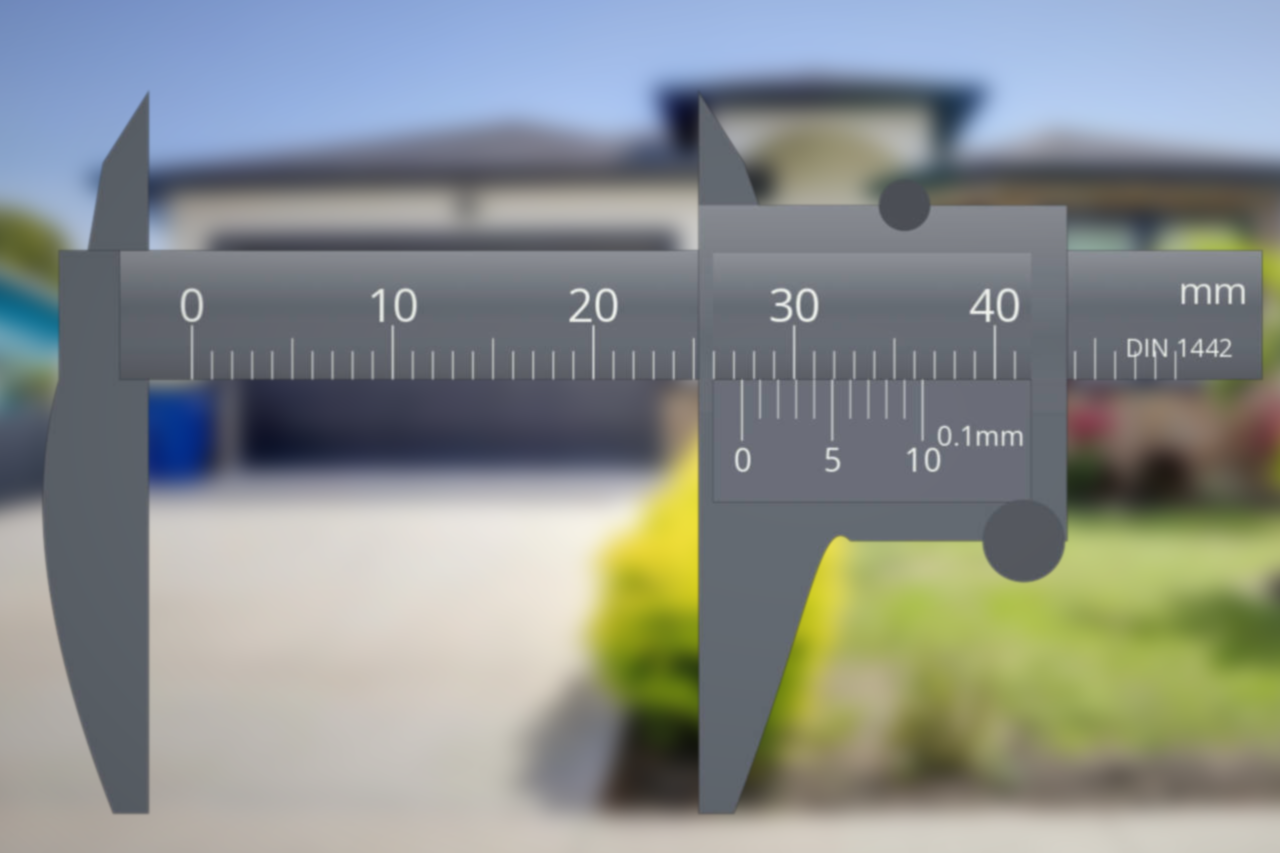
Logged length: **27.4** mm
